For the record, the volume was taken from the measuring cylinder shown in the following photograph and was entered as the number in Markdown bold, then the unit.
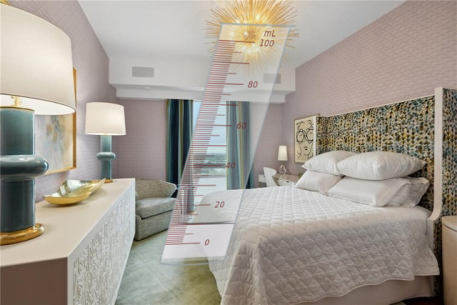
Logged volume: **10** mL
